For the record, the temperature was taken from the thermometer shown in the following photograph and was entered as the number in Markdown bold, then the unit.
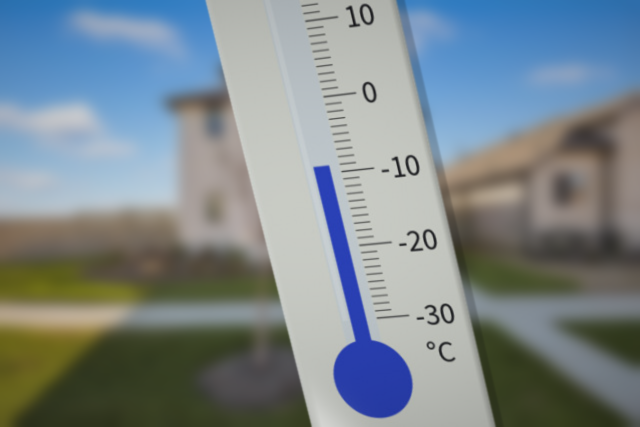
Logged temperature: **-9** °C
